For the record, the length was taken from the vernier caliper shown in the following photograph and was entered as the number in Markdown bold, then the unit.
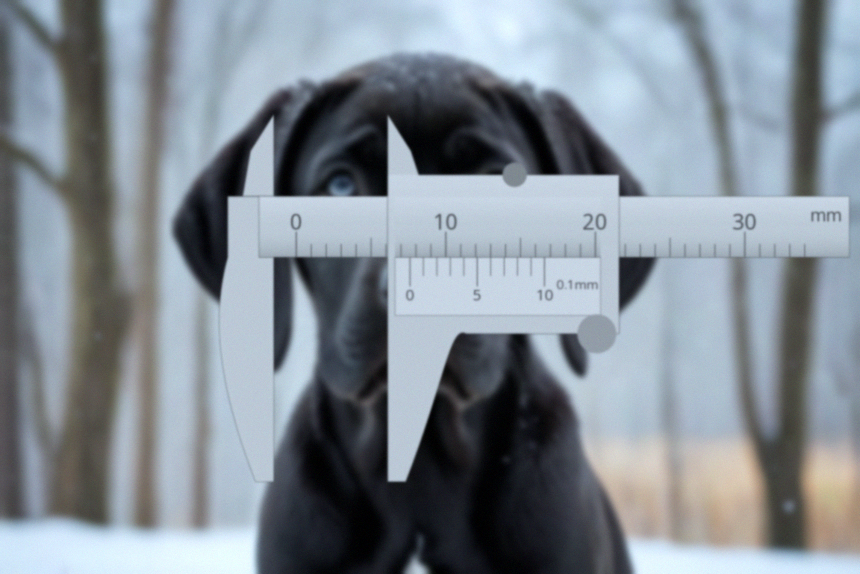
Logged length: **7.6** mm
